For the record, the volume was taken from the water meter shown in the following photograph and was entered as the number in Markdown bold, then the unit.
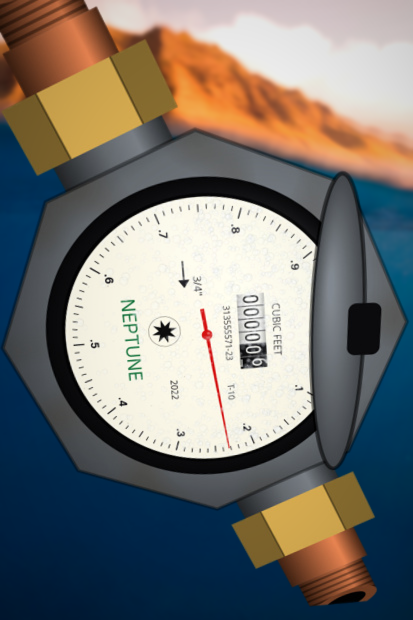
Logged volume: **6.23** ft³
